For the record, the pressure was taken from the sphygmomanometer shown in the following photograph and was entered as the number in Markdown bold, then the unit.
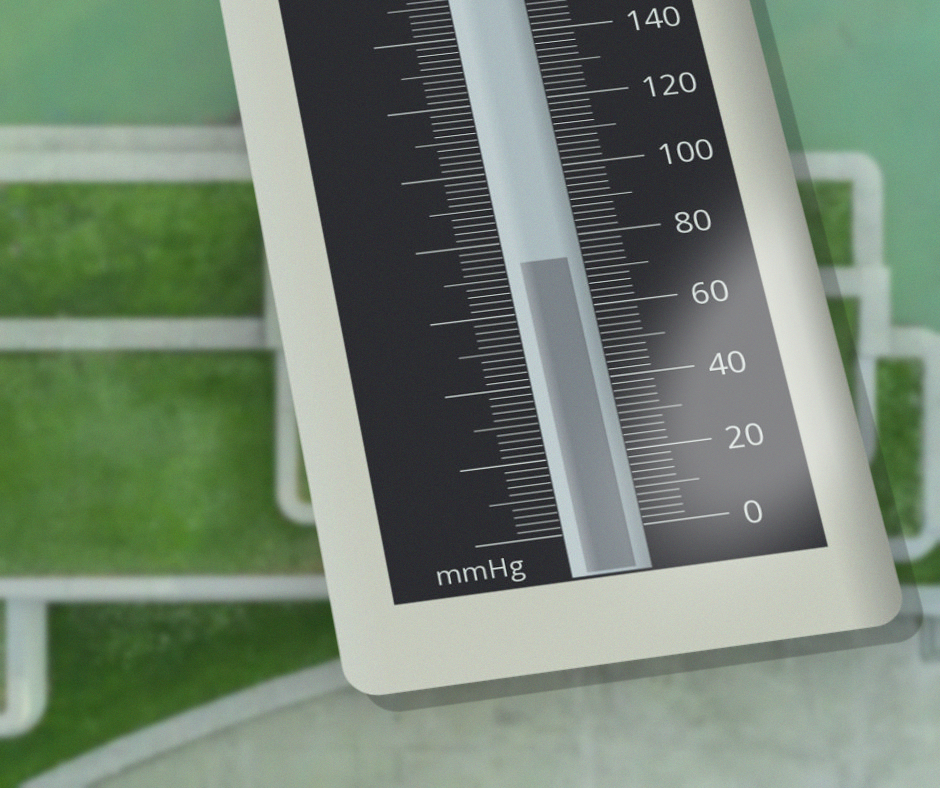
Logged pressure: **74** mmHg
